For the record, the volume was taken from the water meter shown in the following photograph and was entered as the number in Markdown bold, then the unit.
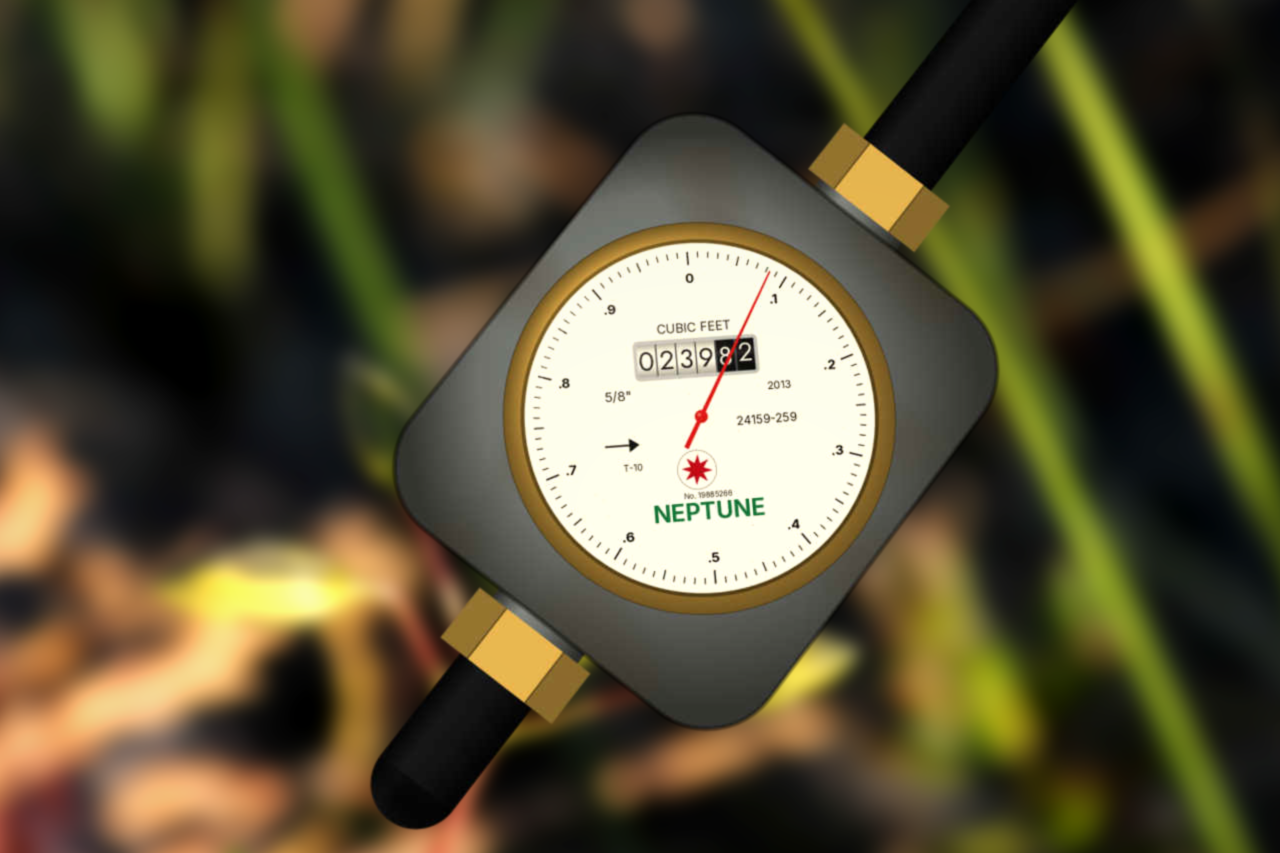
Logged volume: **23982.08** ft³
